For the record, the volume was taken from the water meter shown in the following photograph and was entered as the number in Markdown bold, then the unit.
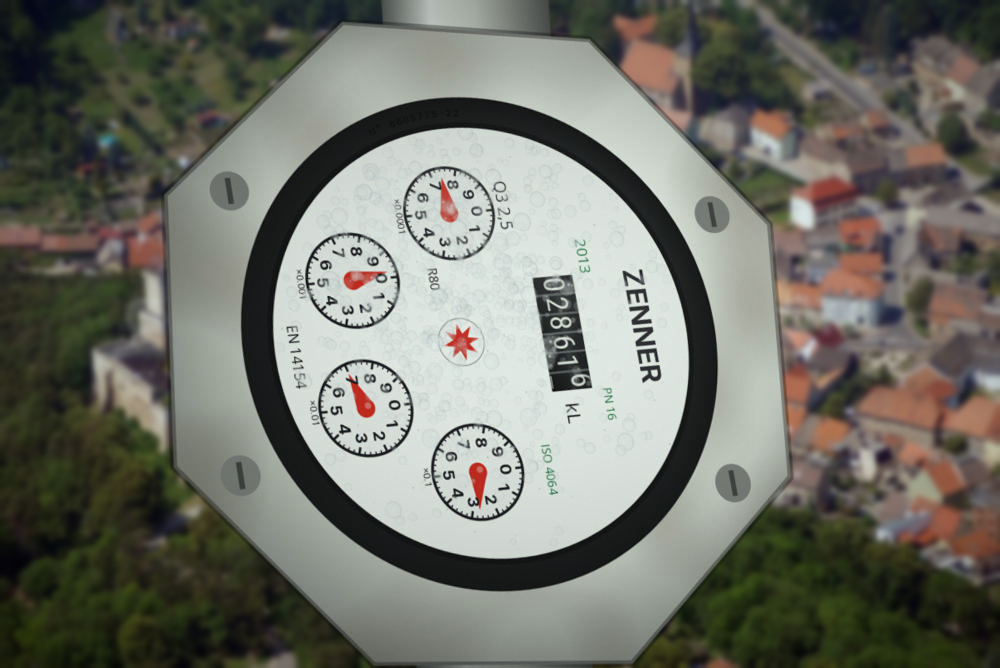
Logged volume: **28616.2697** kL
